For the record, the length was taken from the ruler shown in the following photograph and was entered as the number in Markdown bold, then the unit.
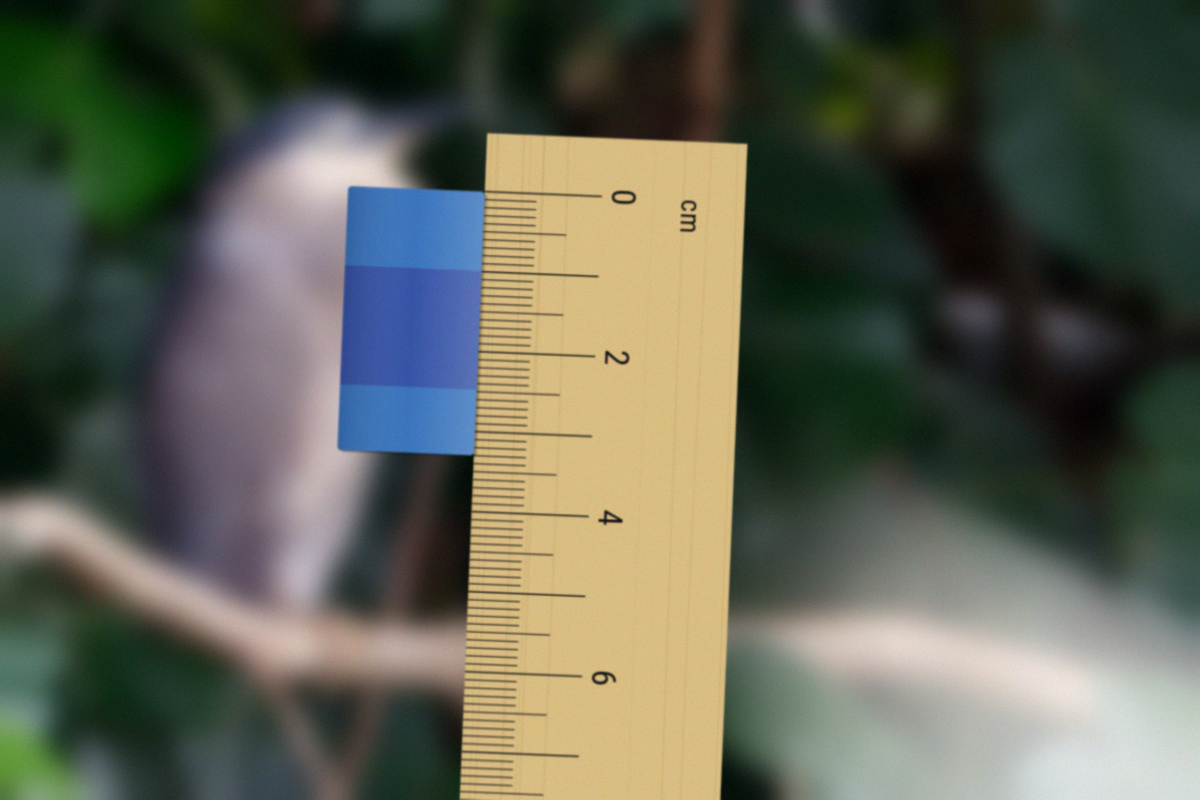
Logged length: **3.3** cm
